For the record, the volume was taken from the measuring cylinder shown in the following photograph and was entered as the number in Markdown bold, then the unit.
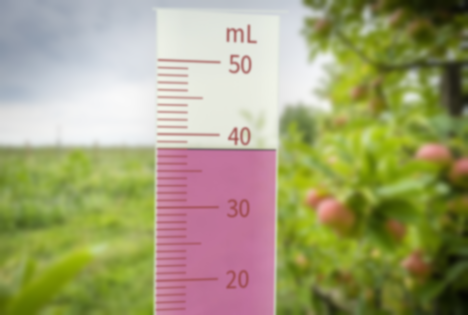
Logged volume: **38** mL
